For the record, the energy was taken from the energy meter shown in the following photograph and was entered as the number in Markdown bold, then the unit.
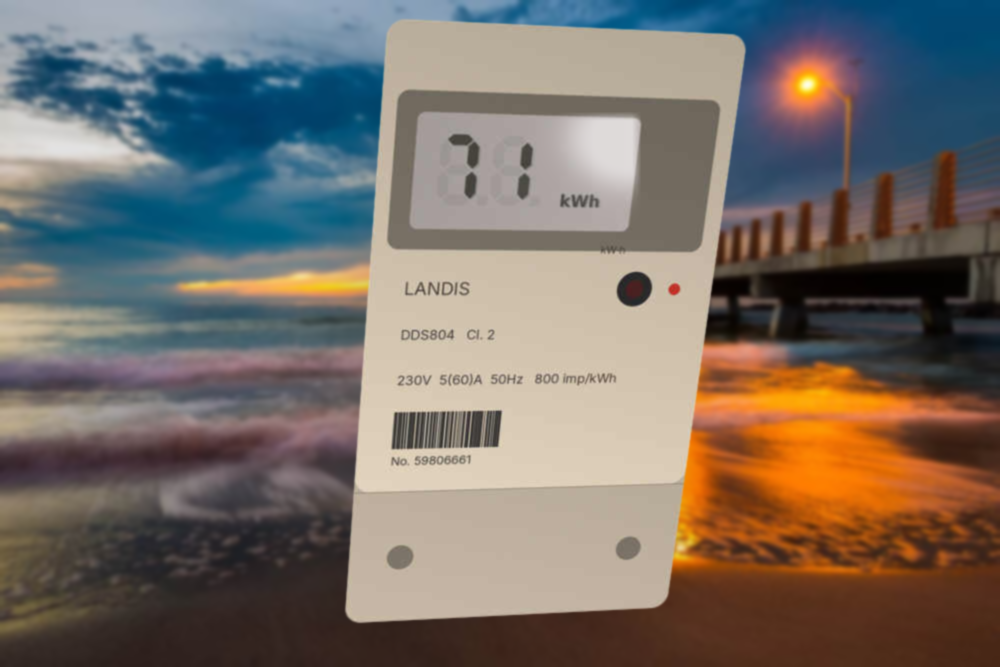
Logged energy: **71** kWh
